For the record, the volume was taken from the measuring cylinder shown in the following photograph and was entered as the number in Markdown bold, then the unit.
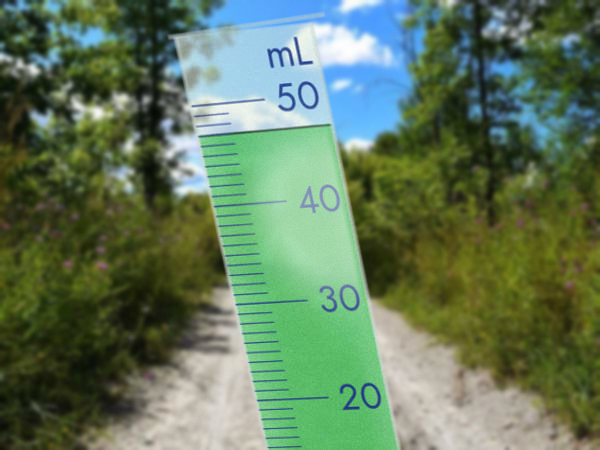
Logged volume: **47** mL
